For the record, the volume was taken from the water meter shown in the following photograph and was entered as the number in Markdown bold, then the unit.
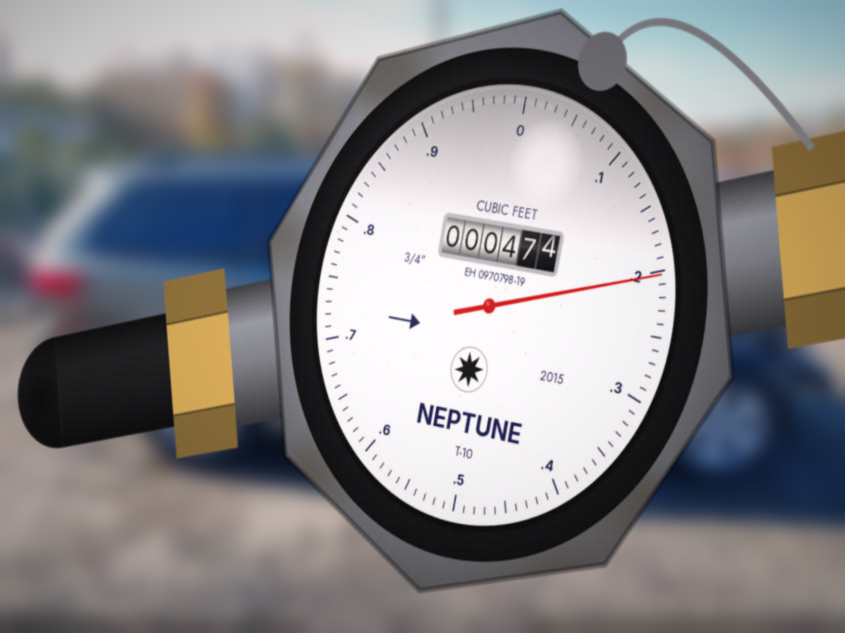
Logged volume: **474.20** ft³
